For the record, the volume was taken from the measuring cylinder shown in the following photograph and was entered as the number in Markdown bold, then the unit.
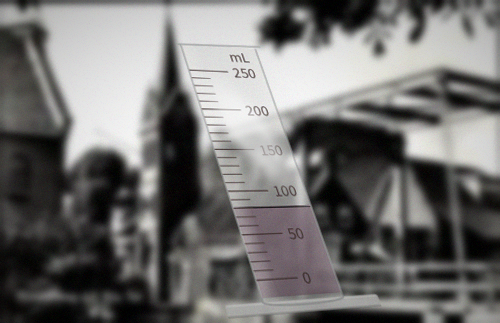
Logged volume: **80** mL
